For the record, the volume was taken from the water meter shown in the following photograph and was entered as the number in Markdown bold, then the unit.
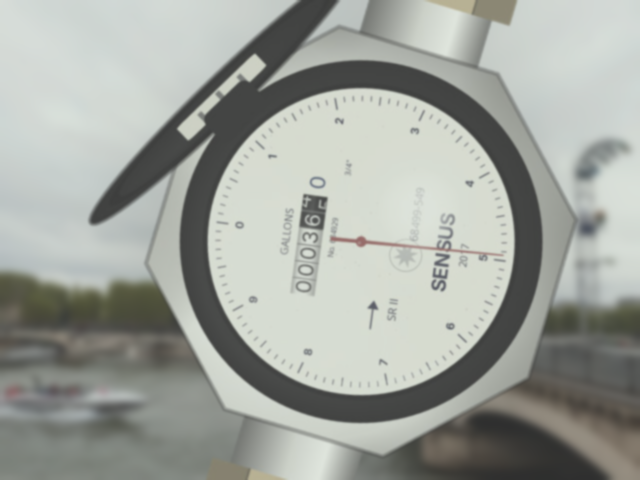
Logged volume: **3644.9** gal
